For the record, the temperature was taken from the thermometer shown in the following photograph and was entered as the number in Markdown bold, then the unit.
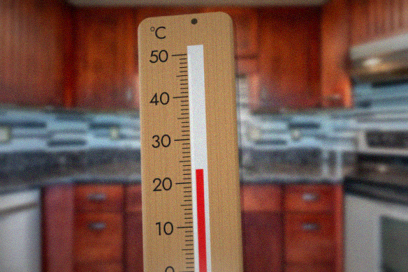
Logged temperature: **23** °C
